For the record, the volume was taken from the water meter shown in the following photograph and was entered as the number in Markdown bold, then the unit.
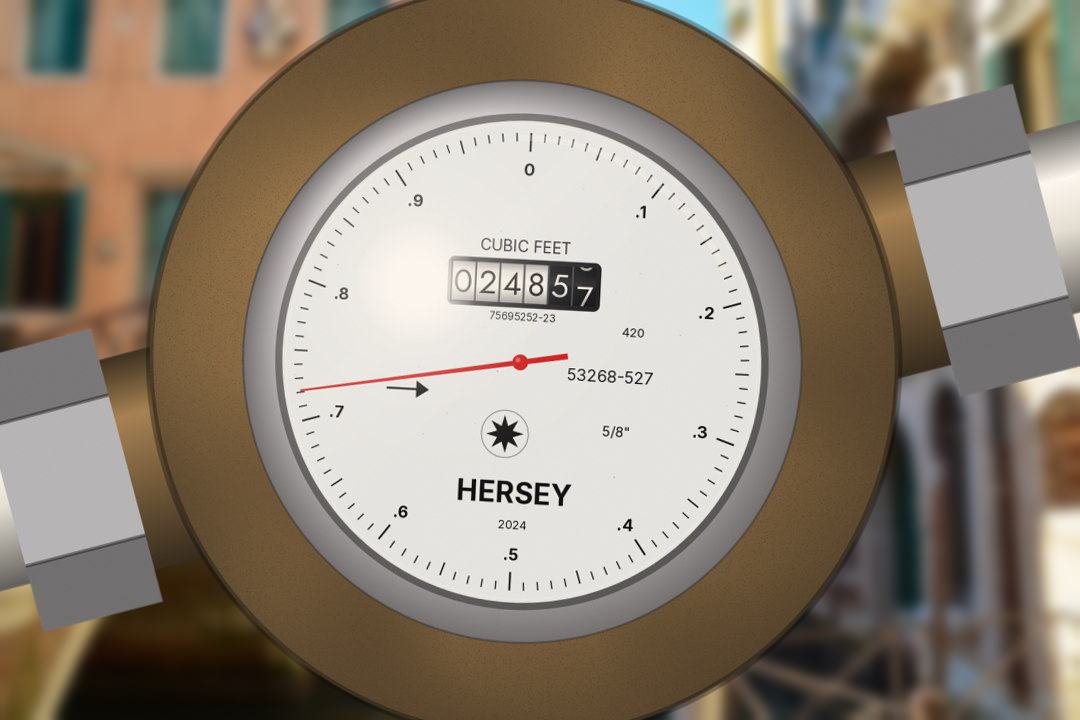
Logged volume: **24856.72** ft³
